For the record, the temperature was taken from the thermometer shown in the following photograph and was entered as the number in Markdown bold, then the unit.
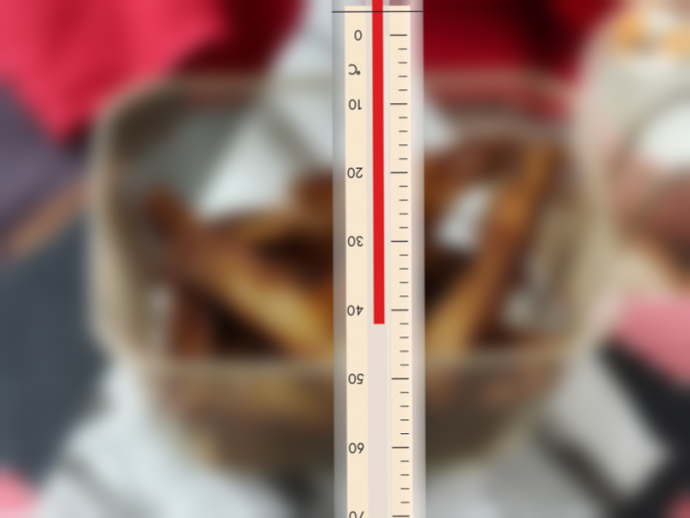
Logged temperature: **42** °C
